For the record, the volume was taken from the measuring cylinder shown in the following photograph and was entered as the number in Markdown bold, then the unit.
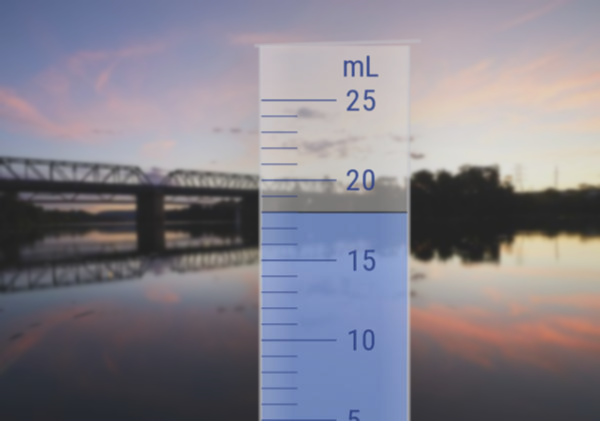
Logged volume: **18** mL
